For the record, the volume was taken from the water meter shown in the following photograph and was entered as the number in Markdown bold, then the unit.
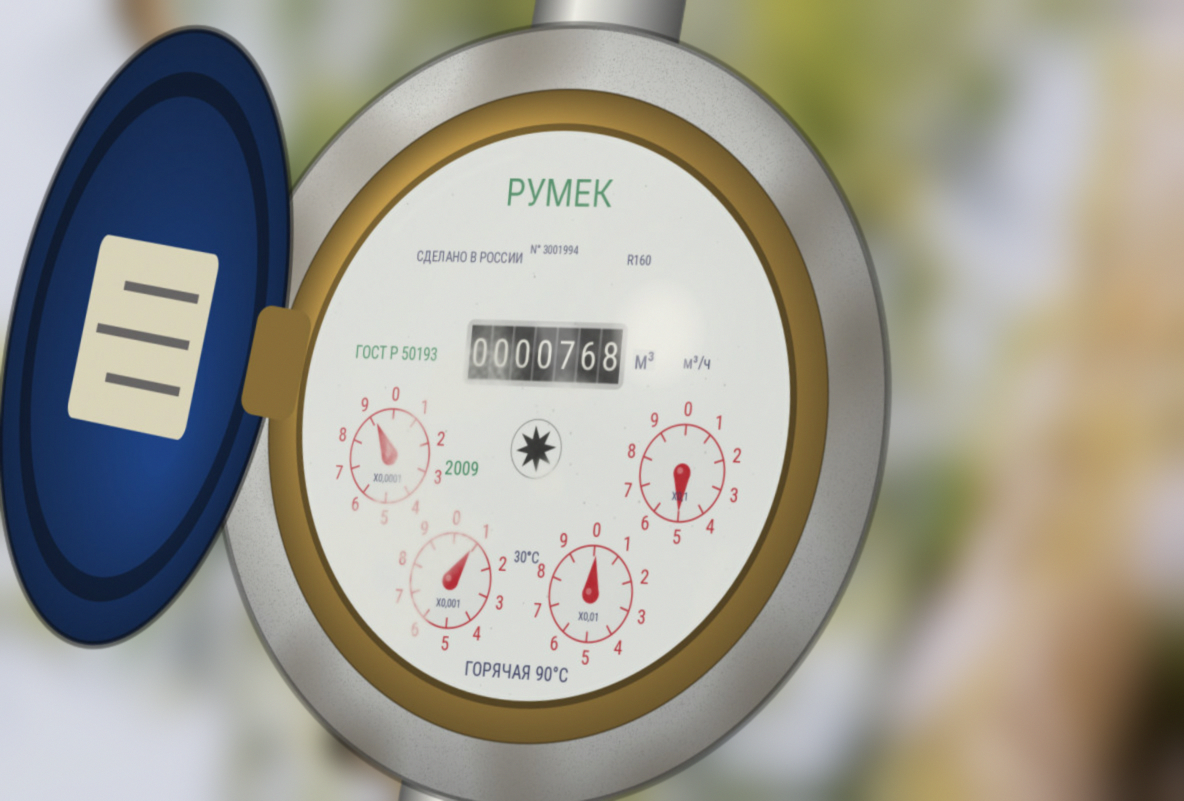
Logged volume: **768.5009** m³
